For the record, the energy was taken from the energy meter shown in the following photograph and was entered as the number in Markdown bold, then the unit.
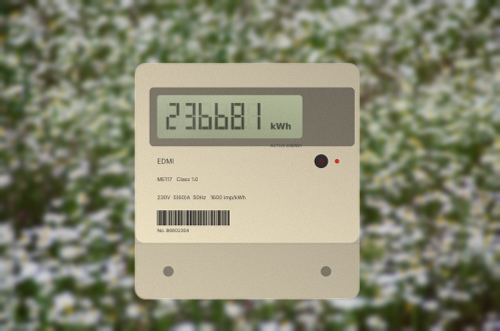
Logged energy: **236681** kWh
